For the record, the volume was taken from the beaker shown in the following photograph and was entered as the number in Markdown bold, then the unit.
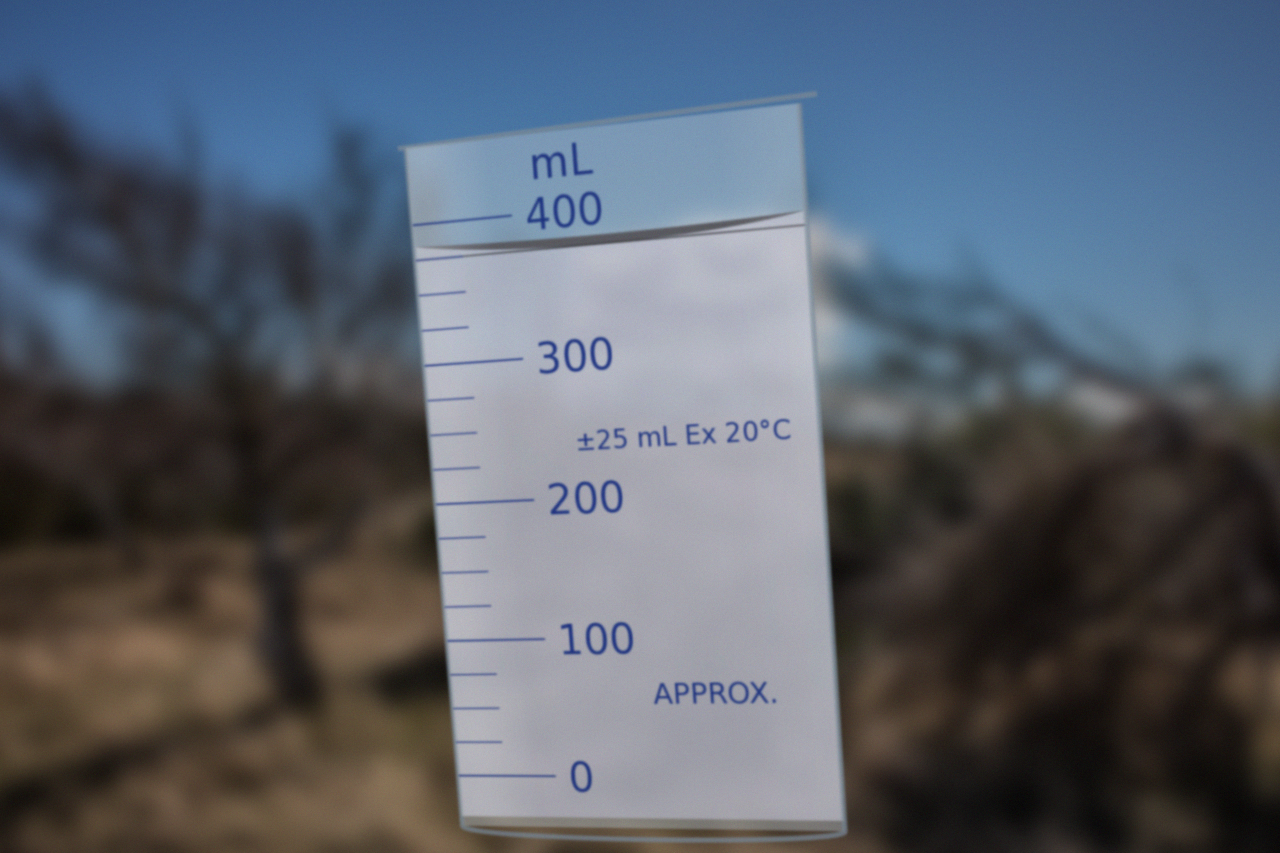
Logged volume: **375** mL
